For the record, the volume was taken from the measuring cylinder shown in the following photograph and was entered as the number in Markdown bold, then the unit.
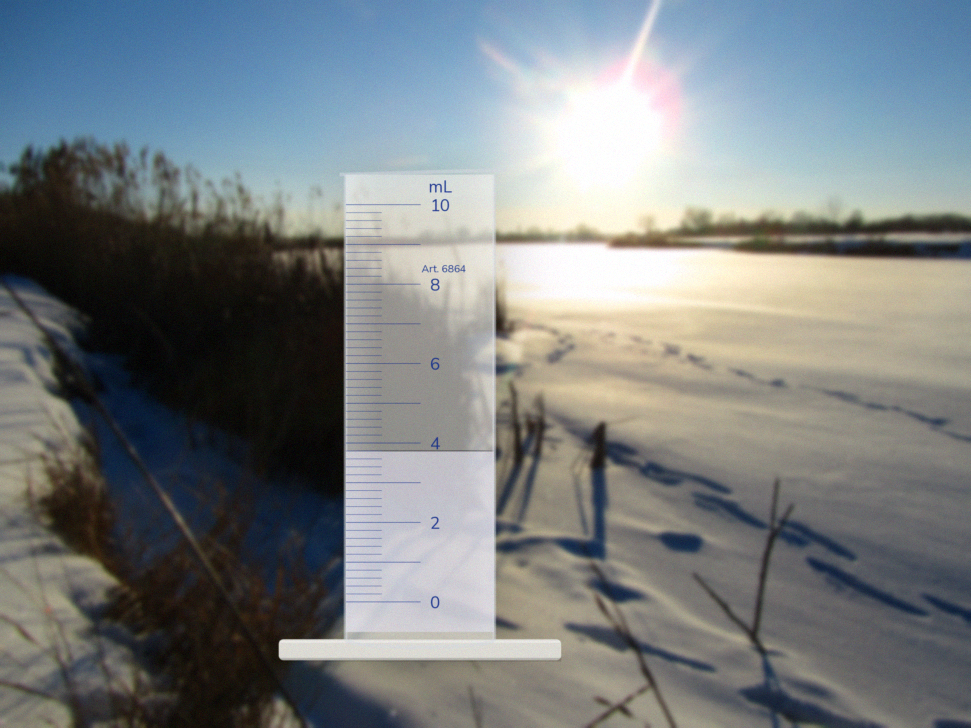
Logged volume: **3.8** mL
